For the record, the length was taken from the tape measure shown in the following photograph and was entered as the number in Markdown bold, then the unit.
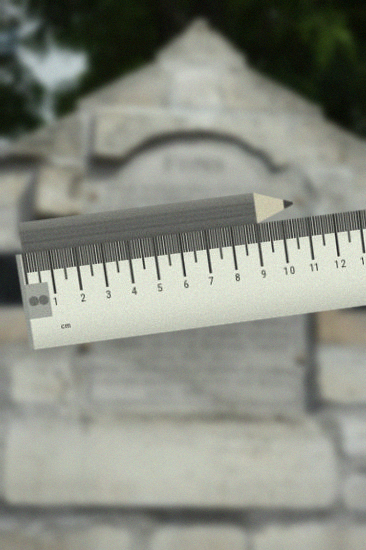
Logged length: **10.5** cm
